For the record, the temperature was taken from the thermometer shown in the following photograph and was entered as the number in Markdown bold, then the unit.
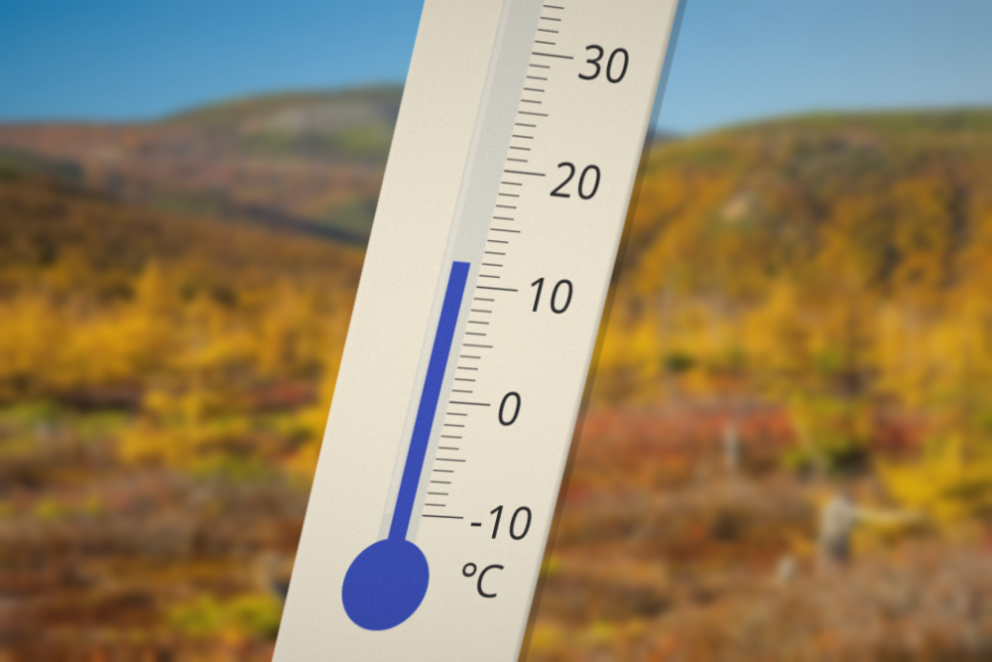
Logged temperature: **12** °C
